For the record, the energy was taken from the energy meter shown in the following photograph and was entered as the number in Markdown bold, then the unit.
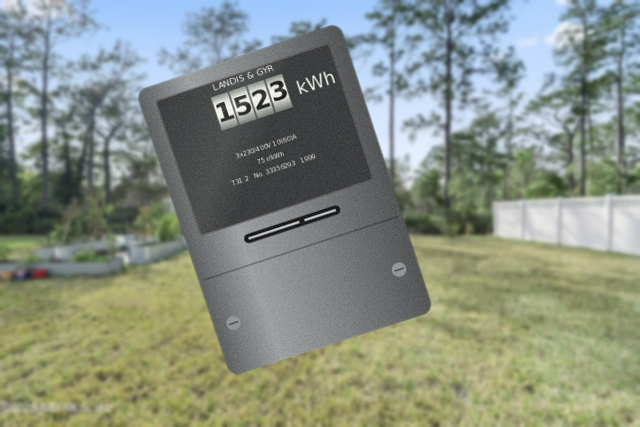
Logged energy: **1523** kWh
